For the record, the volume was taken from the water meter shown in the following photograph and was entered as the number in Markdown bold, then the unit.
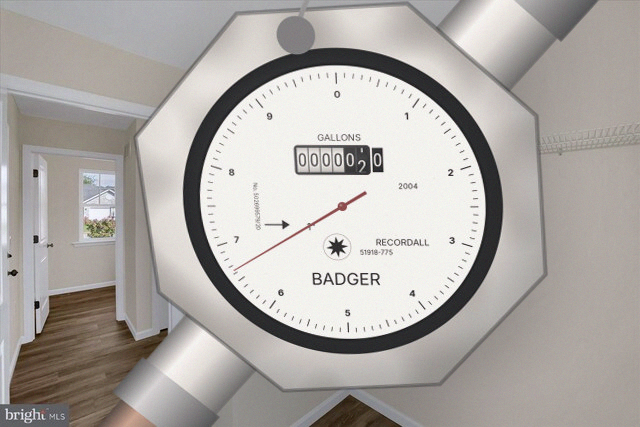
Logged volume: **16.6** gal
